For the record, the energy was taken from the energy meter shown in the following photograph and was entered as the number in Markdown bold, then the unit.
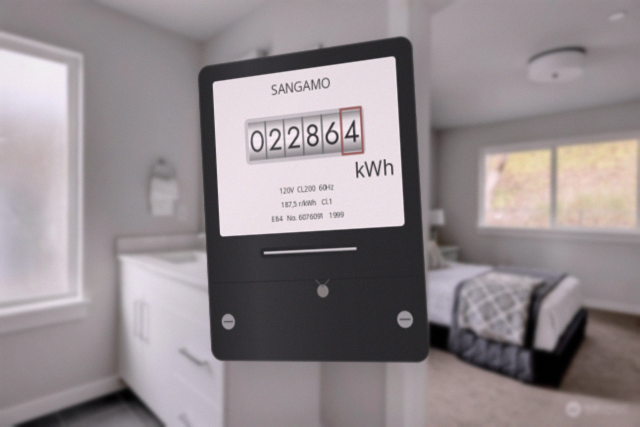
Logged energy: **2286.4** kWh
